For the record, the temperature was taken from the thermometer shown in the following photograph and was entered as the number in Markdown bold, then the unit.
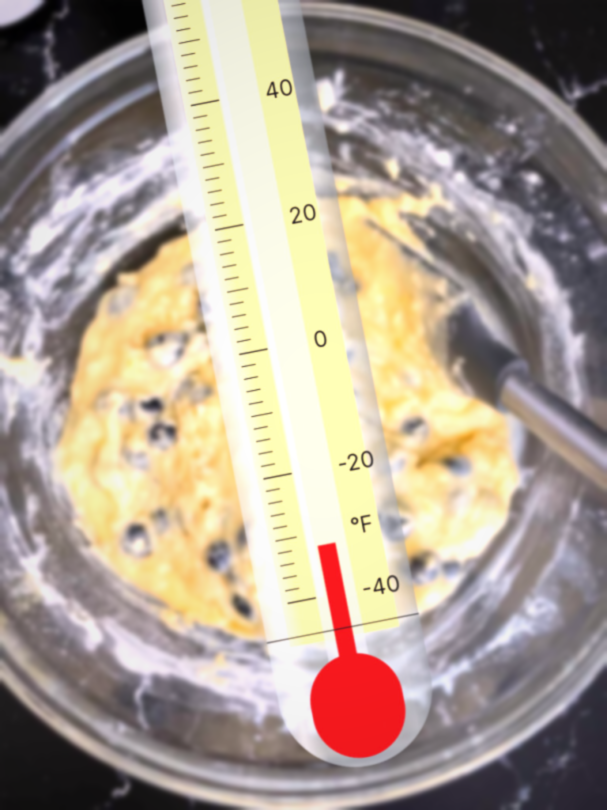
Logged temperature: **-32** °F
